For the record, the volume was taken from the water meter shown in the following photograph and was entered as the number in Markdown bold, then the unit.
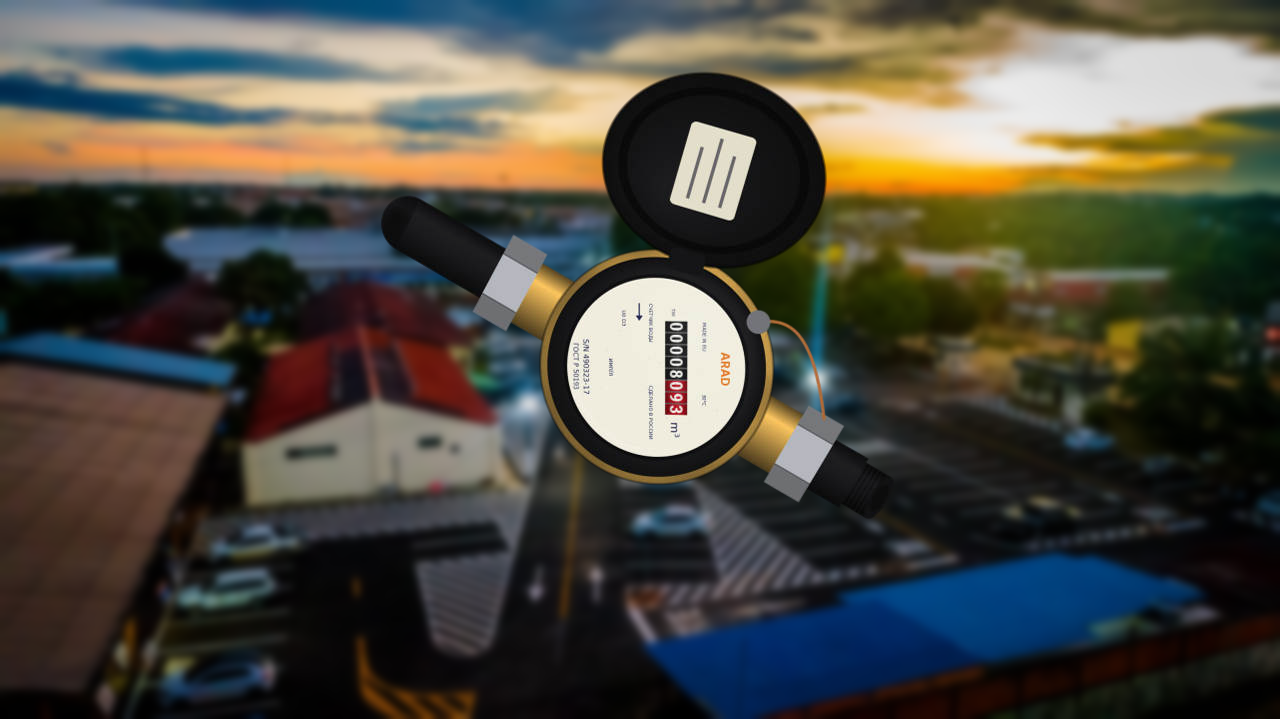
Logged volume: **8.093** m³
